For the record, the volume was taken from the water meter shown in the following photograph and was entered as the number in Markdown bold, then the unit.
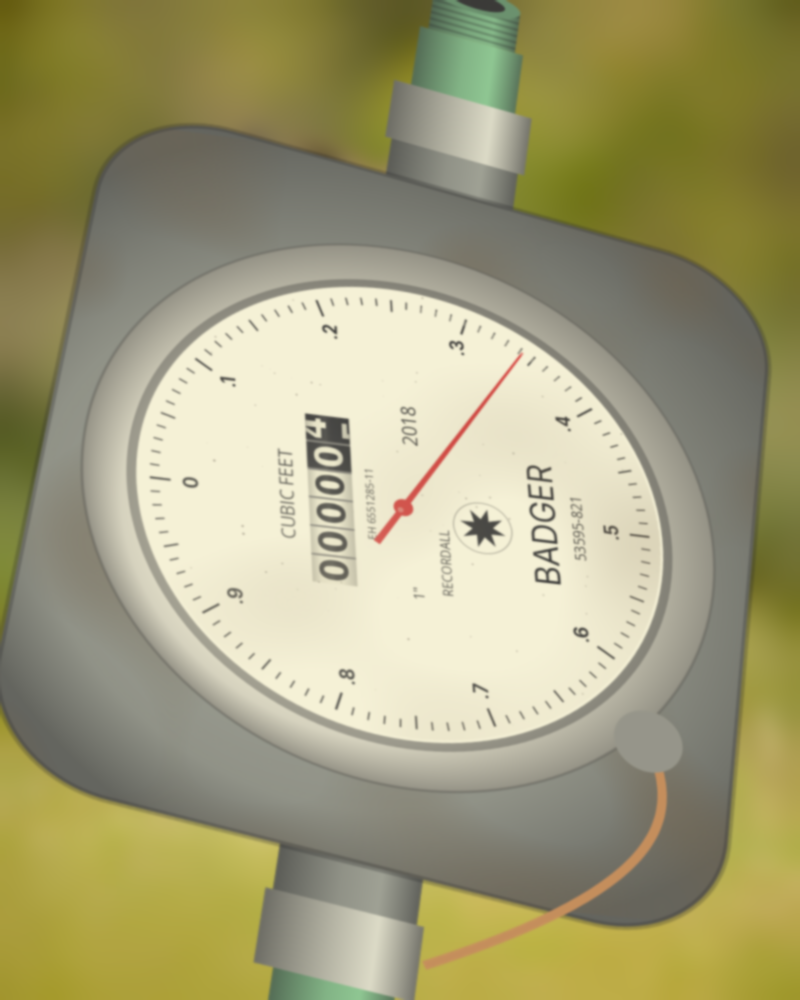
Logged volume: **4.34** ft³
